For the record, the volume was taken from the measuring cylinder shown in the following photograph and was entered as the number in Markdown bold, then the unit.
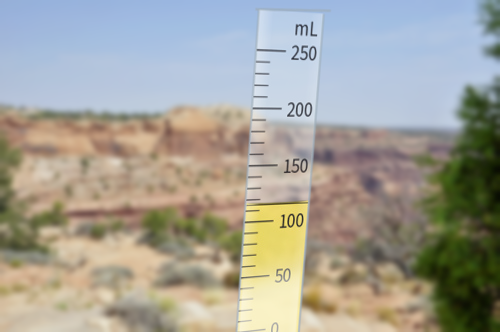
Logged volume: **115** mL
